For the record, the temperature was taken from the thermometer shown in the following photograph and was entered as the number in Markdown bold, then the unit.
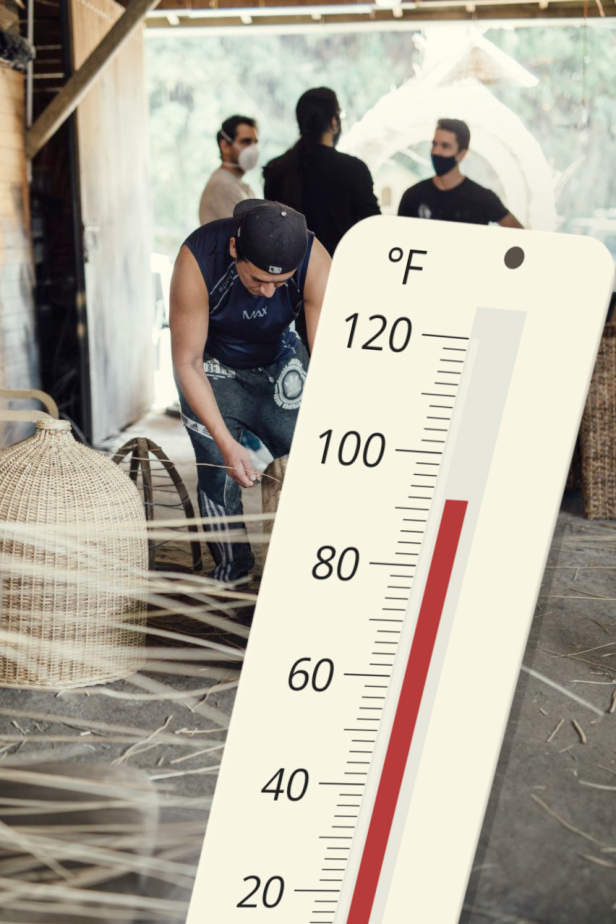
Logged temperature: **92** °F
